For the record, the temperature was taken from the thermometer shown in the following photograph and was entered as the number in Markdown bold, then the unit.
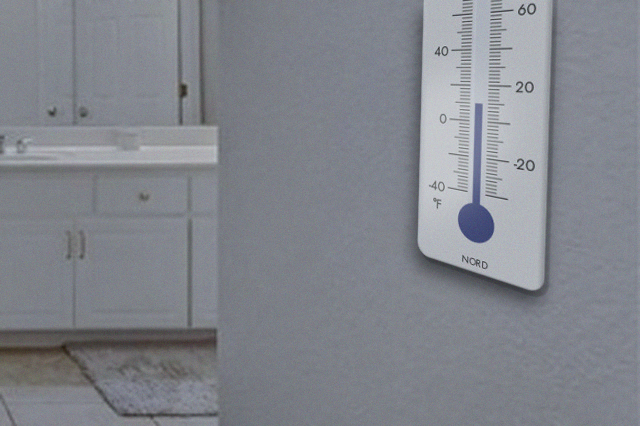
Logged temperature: **10** °F
